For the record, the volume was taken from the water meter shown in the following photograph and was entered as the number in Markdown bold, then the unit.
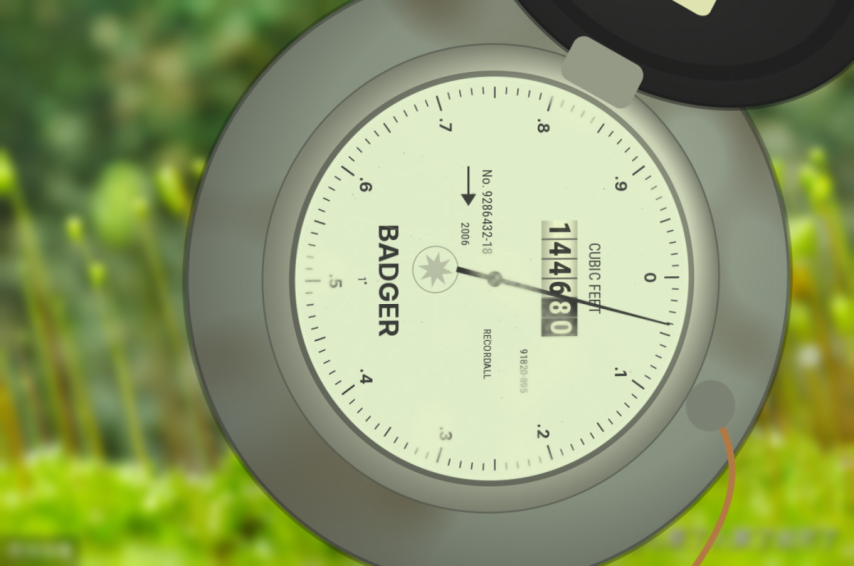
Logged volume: **144680.04** ft³
